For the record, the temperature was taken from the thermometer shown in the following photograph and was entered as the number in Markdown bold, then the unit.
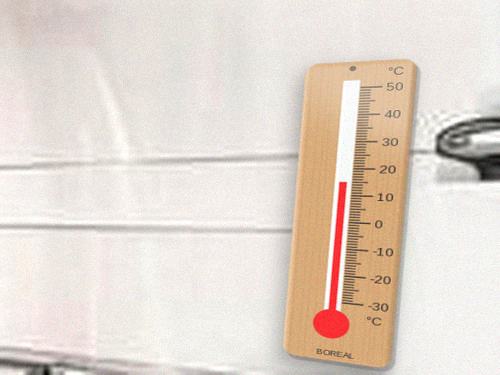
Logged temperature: **15** °C
